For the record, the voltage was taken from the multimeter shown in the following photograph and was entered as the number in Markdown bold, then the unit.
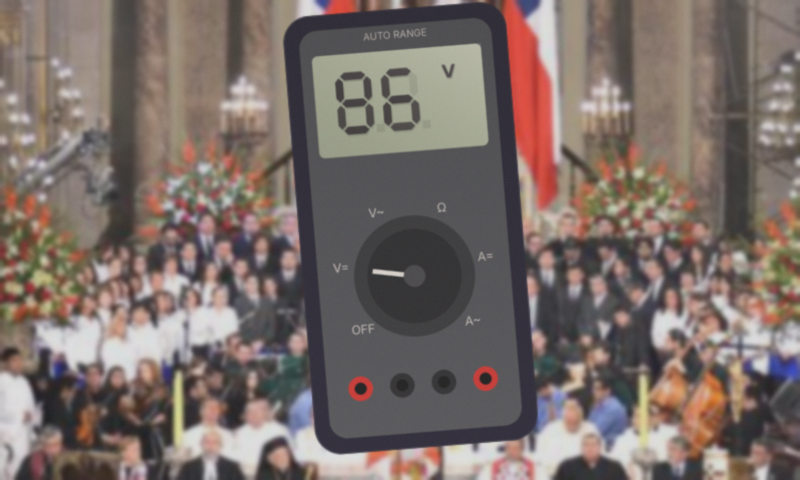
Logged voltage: **86** V
